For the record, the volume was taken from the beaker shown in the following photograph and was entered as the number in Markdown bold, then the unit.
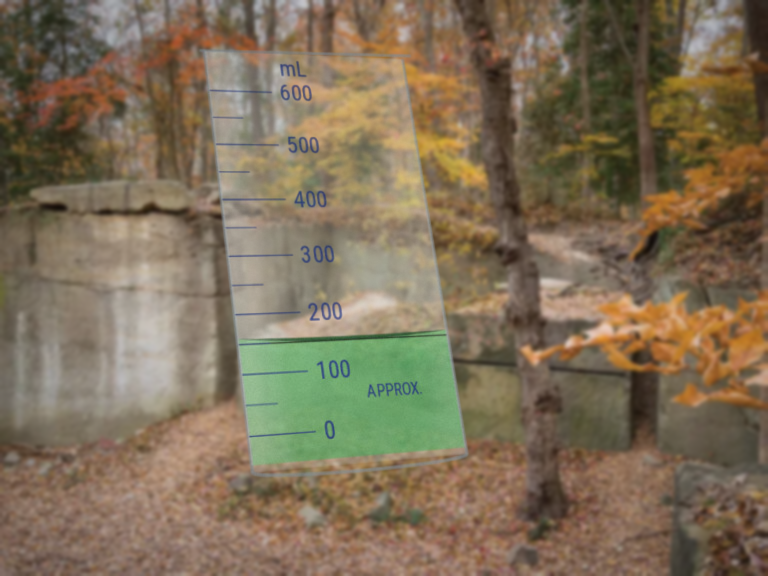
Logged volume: **150** mL
